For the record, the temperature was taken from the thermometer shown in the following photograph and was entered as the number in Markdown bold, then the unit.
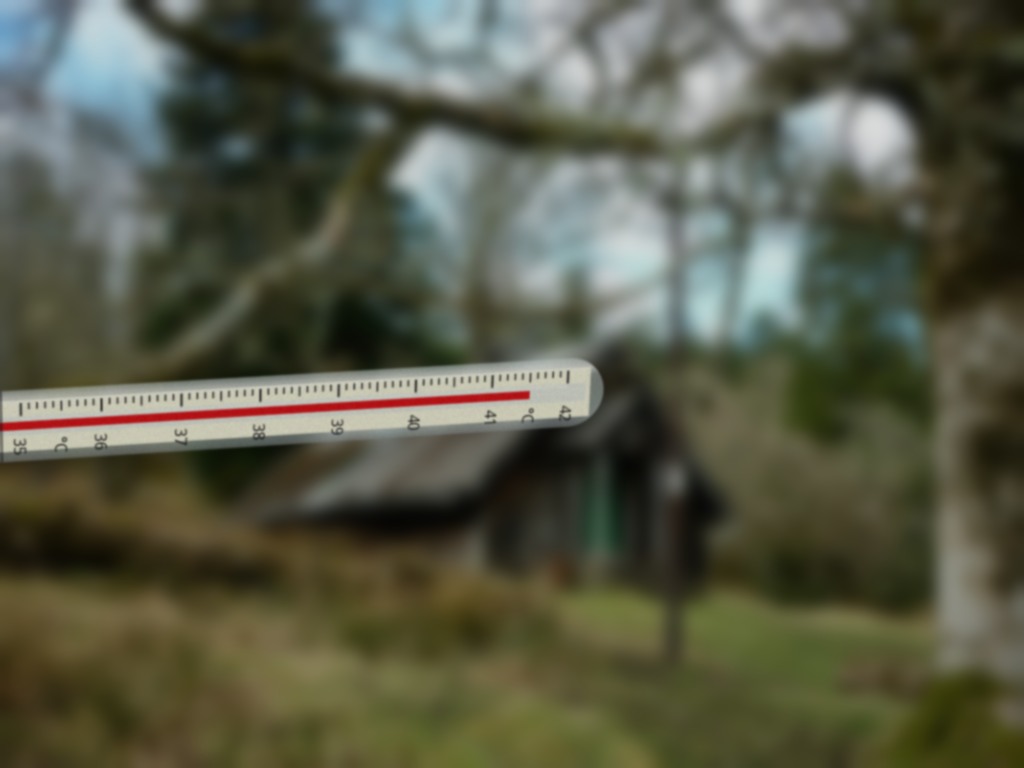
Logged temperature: **41.5** °C
